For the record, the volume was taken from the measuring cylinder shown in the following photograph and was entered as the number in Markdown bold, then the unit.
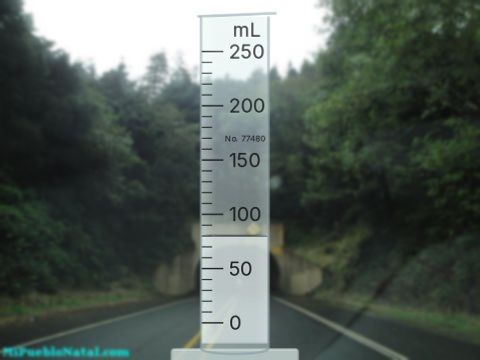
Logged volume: **80** mL
